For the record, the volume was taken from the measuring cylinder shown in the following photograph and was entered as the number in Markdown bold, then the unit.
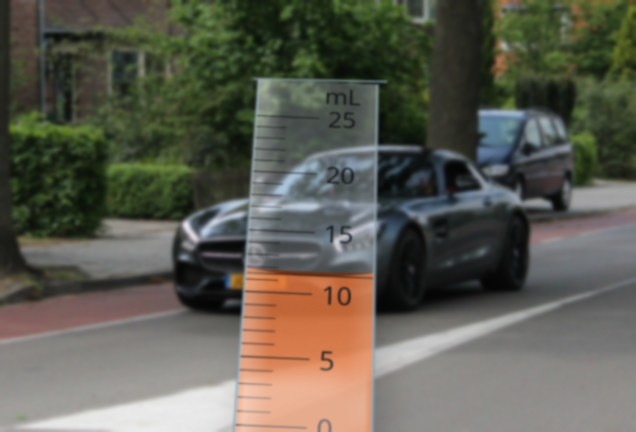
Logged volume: **11.5** mL
